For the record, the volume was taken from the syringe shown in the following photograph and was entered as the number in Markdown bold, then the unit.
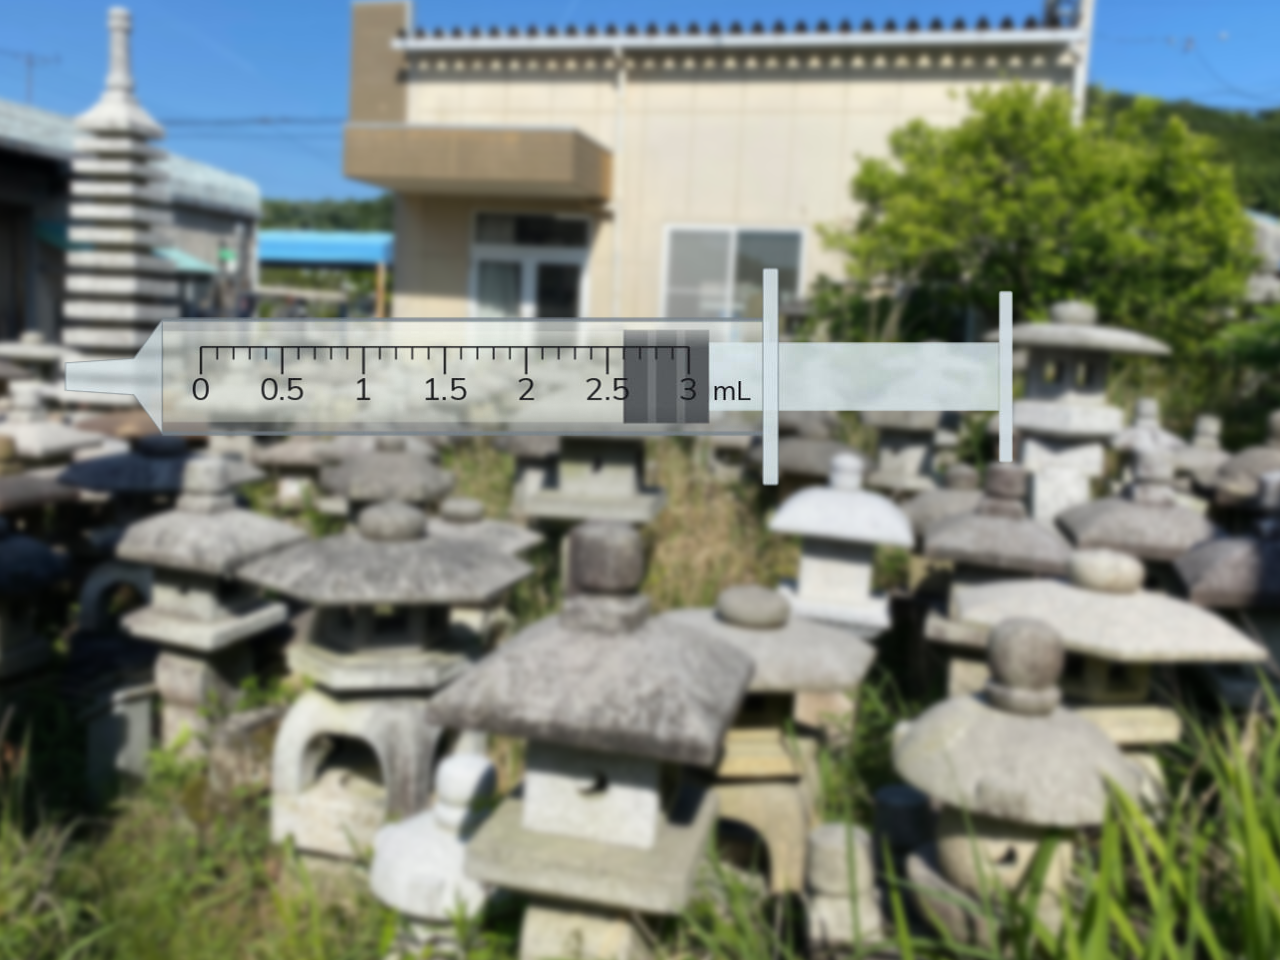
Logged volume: **2.6** mL
